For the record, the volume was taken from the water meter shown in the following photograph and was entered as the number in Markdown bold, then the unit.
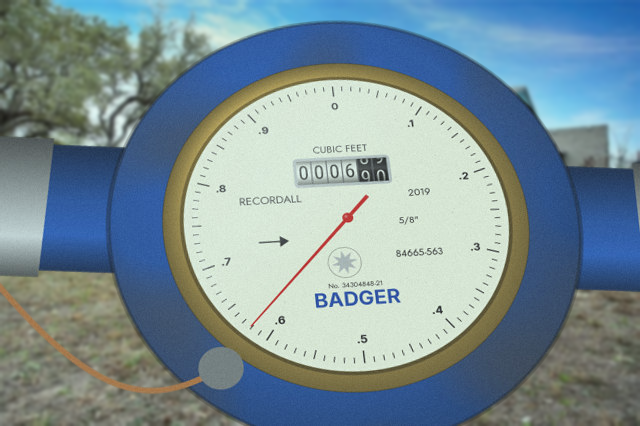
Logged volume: **689.62** ft³
